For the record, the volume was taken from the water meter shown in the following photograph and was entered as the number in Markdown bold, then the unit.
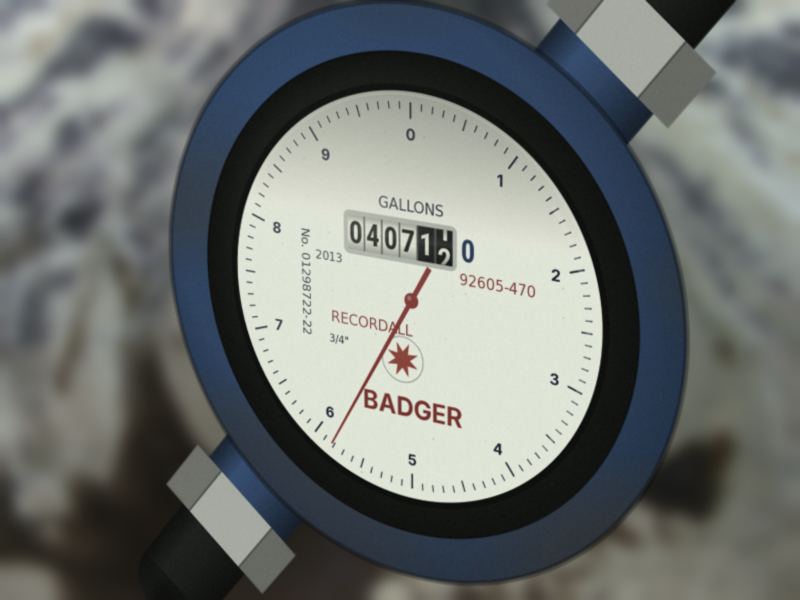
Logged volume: **407115.8** gal
